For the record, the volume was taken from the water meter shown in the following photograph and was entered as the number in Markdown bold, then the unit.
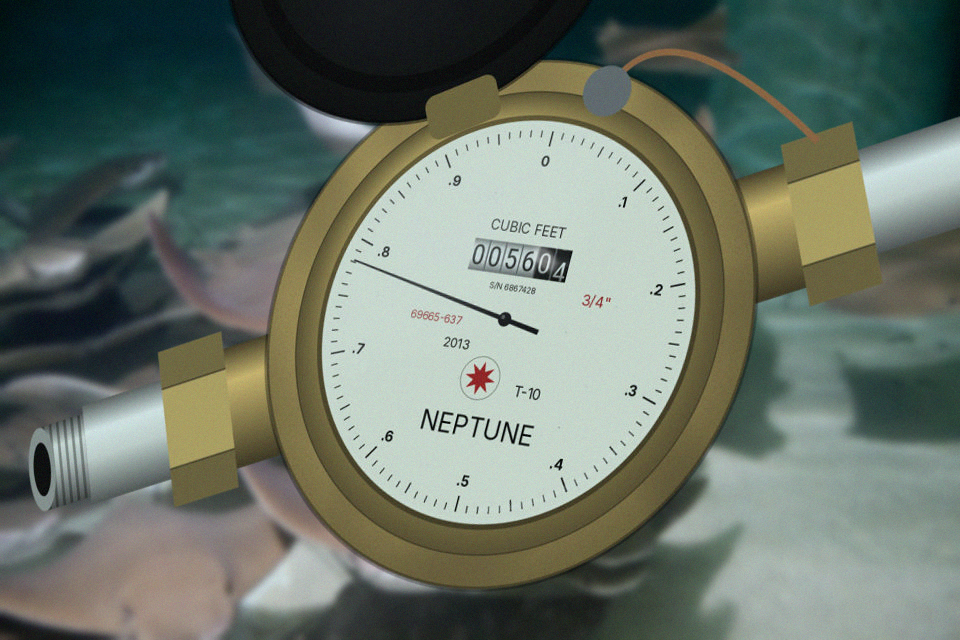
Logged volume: **5603.78** ft³
